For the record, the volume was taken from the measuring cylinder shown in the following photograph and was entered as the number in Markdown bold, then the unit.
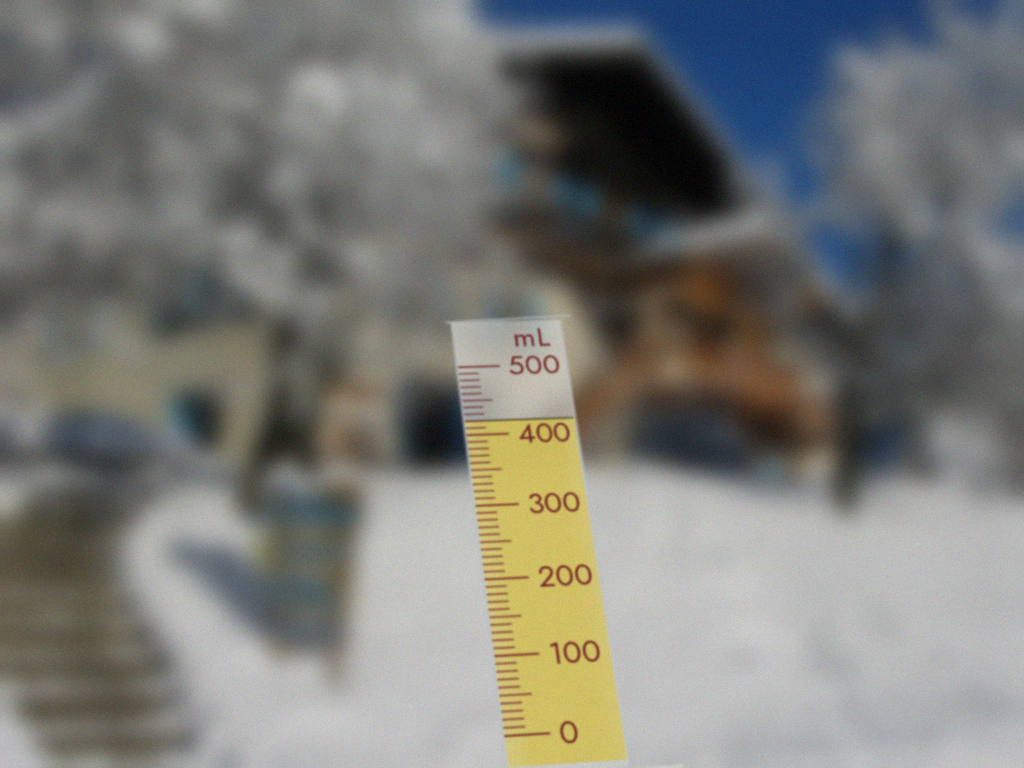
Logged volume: **420** mL
